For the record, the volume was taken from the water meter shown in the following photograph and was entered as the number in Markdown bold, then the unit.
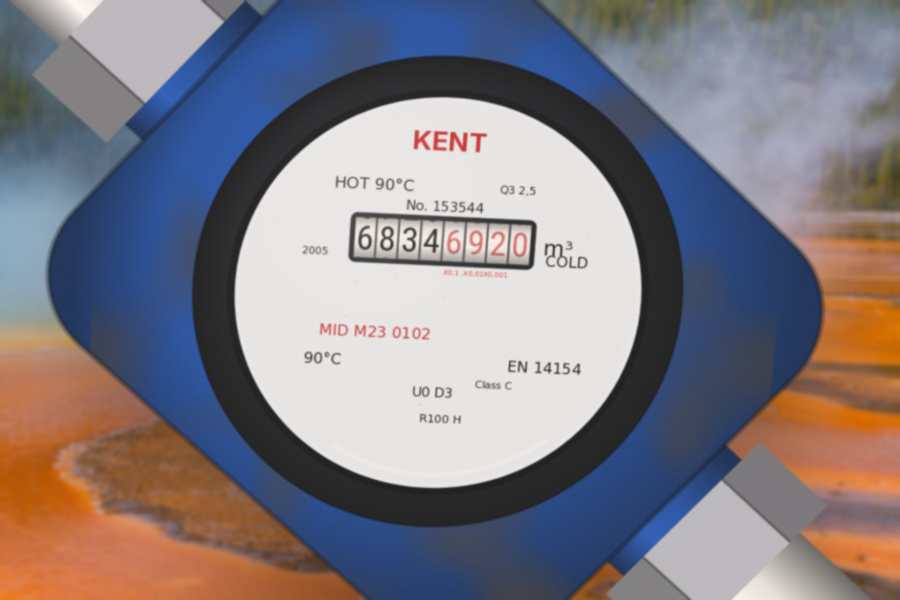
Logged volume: **6834.6920** m³
